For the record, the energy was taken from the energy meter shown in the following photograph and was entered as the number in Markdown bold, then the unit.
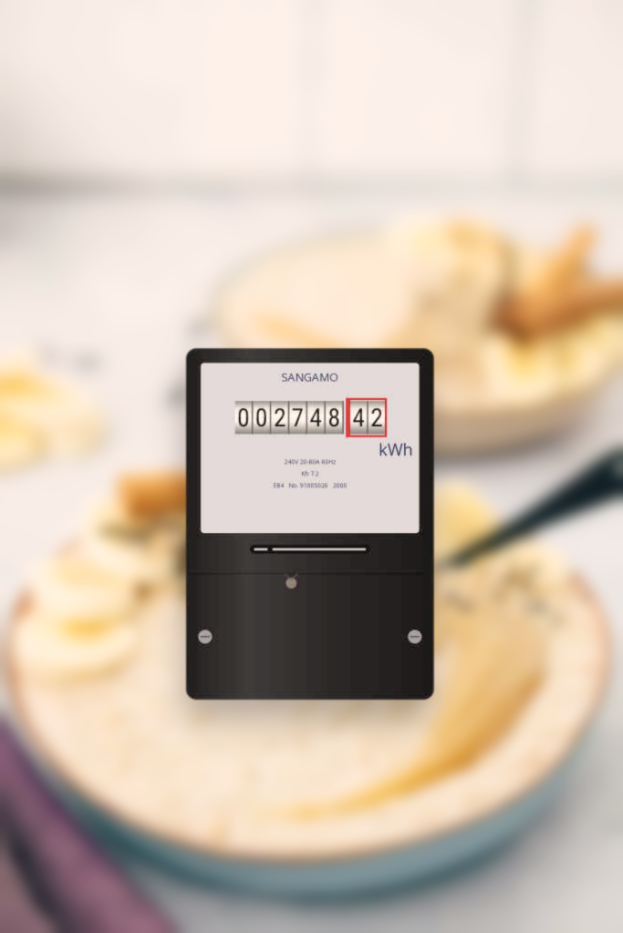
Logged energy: **2748.42** kWh
